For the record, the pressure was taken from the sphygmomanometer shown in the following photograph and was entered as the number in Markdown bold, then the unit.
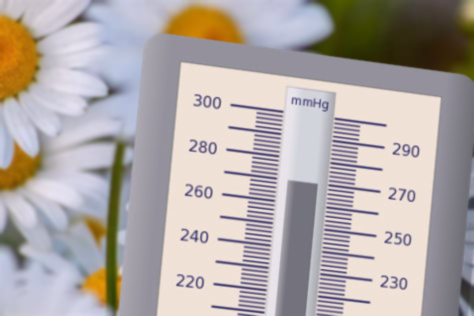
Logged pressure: **270** mmHg
